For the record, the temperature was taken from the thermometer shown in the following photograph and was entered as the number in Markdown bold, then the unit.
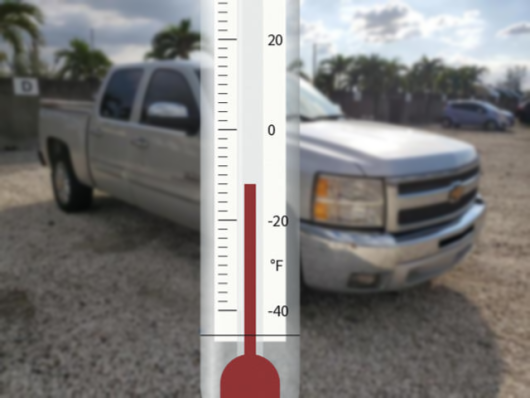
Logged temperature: **-12** °F
